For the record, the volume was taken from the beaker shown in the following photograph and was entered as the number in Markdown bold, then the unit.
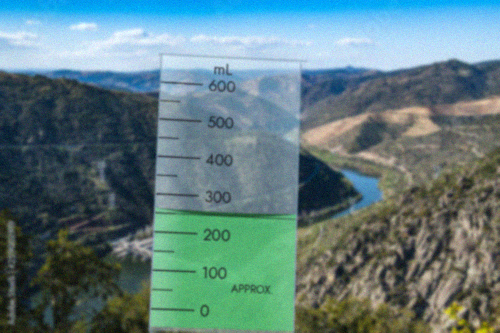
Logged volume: **250** mL
